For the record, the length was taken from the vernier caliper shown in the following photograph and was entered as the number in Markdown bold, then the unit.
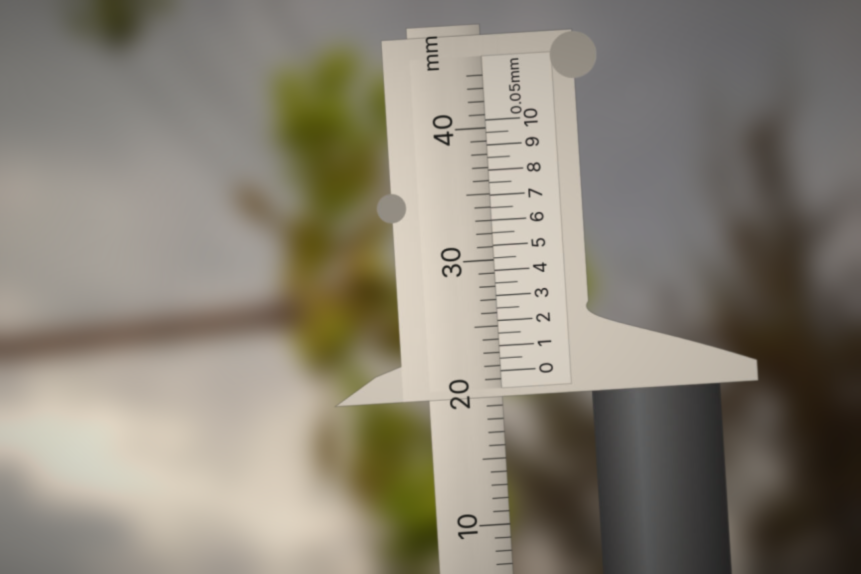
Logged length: **21.6** mm
